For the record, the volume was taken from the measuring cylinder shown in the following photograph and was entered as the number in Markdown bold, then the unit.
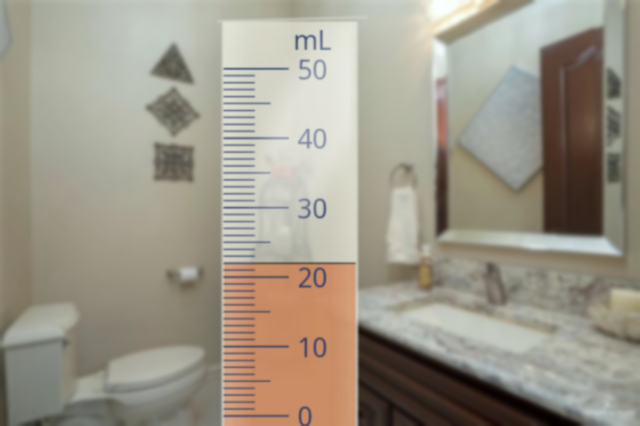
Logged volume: **22** mL
